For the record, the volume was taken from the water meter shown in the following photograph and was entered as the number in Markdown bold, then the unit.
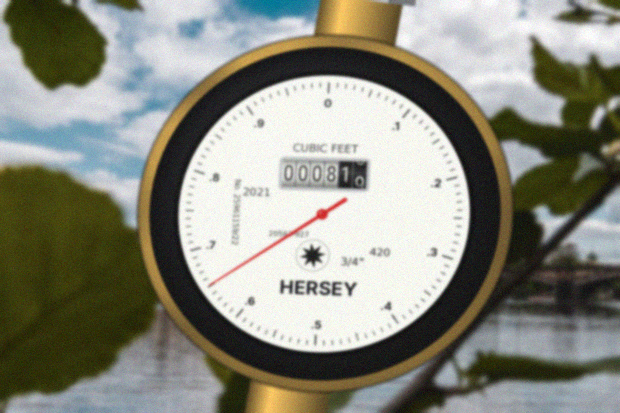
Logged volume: **818.65** ft³
